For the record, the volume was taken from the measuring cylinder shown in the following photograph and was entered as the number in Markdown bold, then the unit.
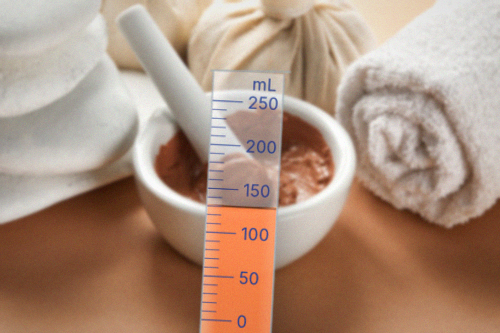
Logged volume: **130** mL
